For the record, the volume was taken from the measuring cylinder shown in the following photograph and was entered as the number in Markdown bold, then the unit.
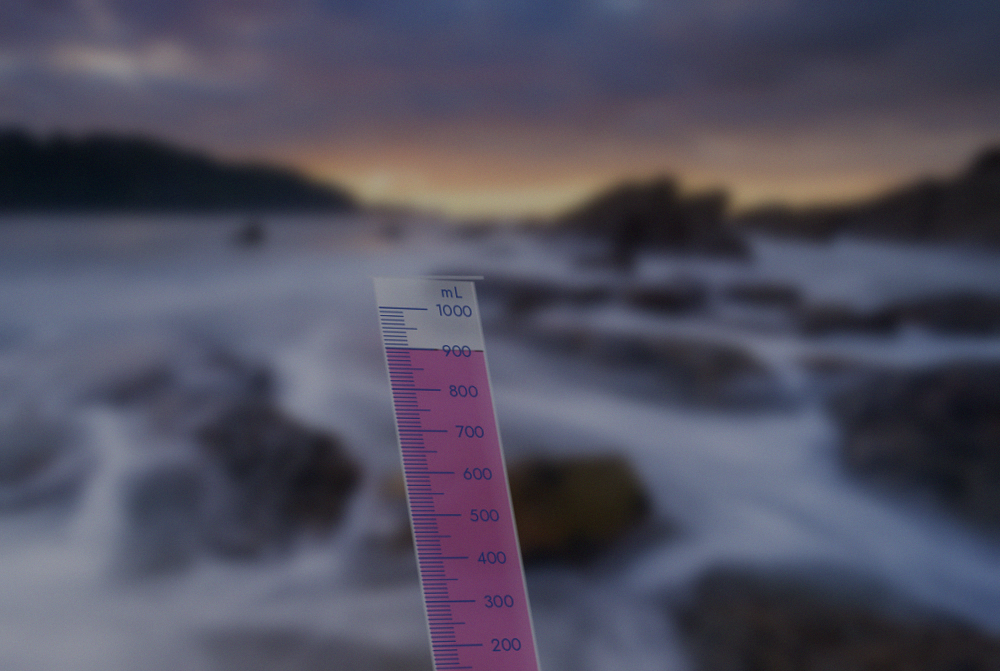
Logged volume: **900** mL
